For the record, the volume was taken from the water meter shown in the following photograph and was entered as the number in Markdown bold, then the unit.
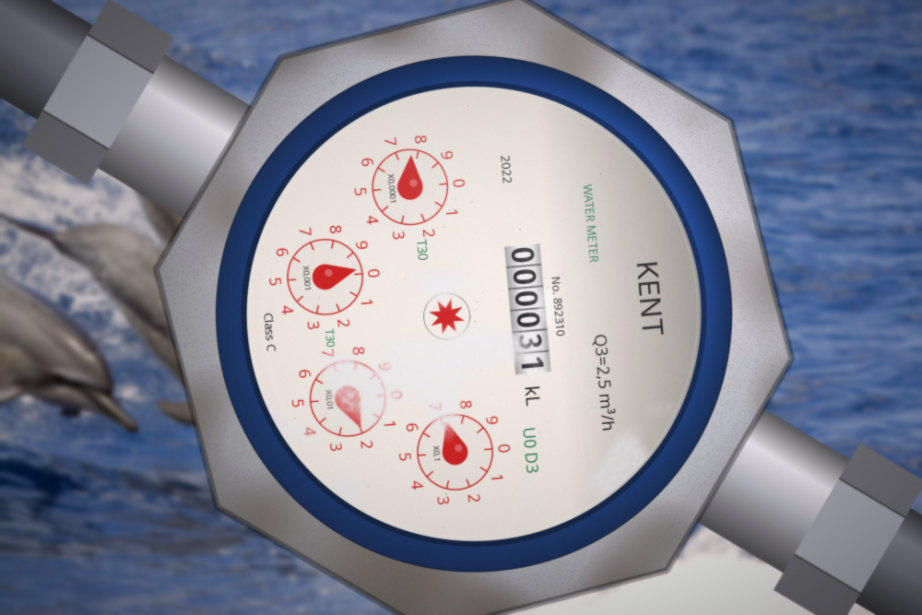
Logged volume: **31.7197** kL
